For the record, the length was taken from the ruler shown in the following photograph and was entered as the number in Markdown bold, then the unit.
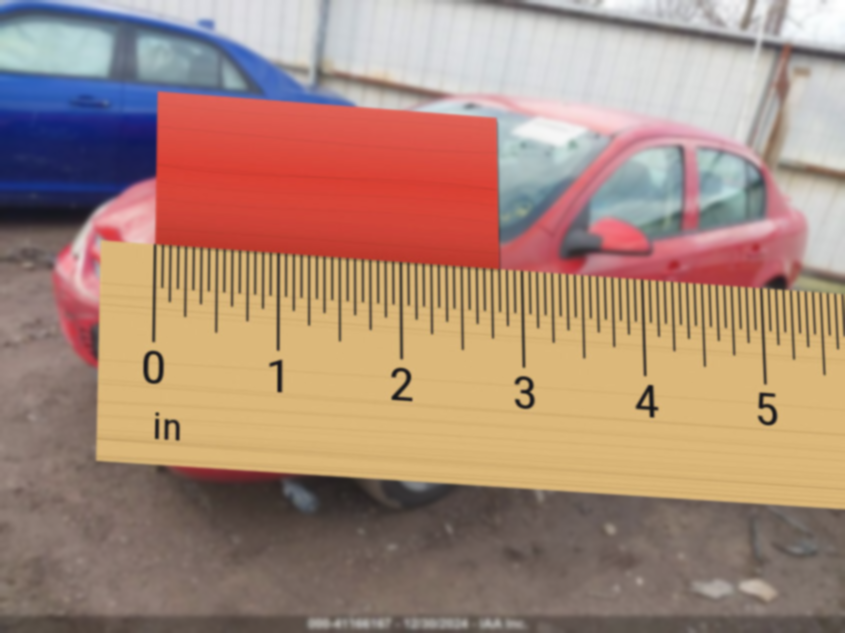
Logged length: **2.8125** in
